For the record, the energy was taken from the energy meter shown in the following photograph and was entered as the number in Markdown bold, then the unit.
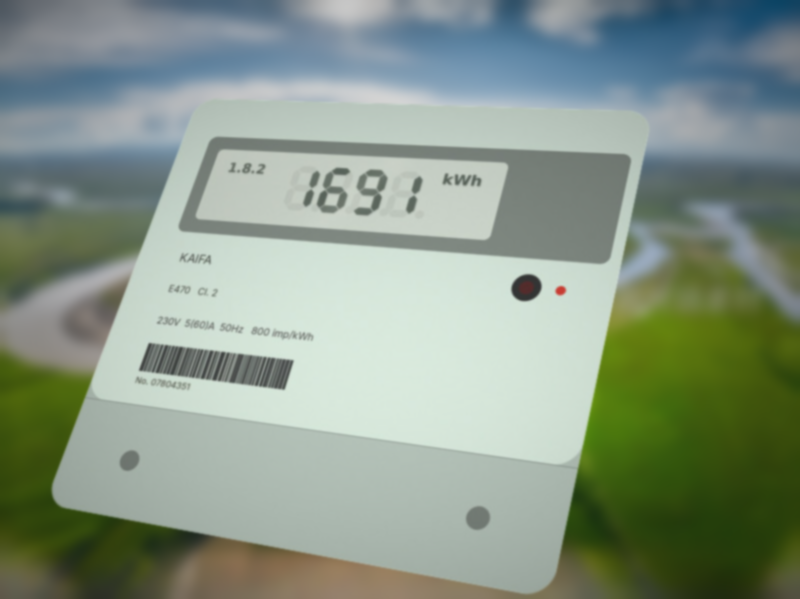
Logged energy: **1691** kWh
